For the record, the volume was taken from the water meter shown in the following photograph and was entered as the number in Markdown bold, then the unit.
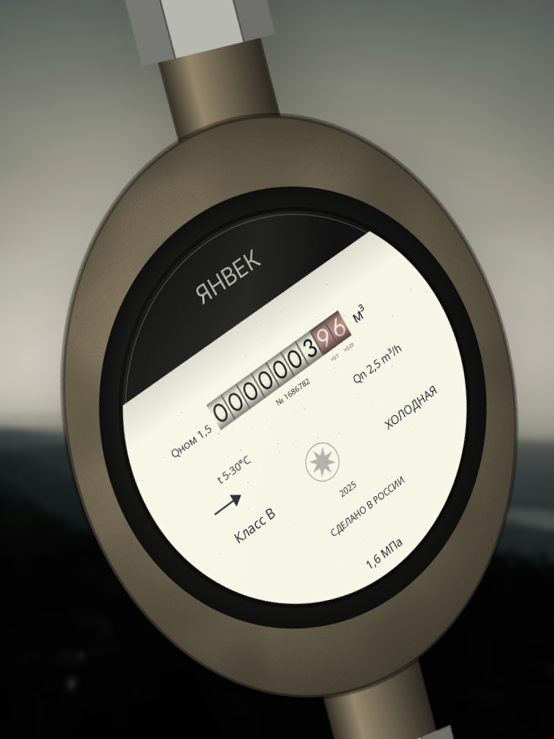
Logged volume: **3.96** m³
